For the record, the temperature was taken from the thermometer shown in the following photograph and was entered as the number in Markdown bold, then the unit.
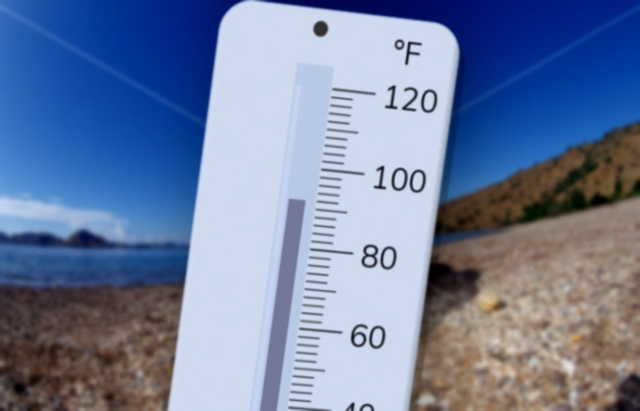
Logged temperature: **92** °F
